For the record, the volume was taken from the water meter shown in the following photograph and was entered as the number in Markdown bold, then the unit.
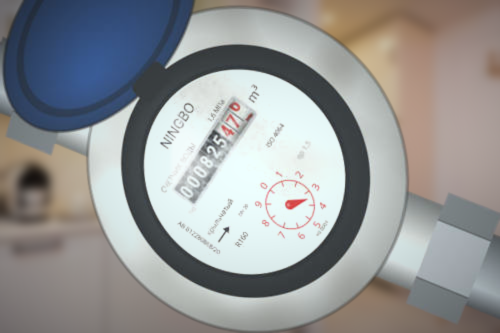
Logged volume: **825.4763** m³
